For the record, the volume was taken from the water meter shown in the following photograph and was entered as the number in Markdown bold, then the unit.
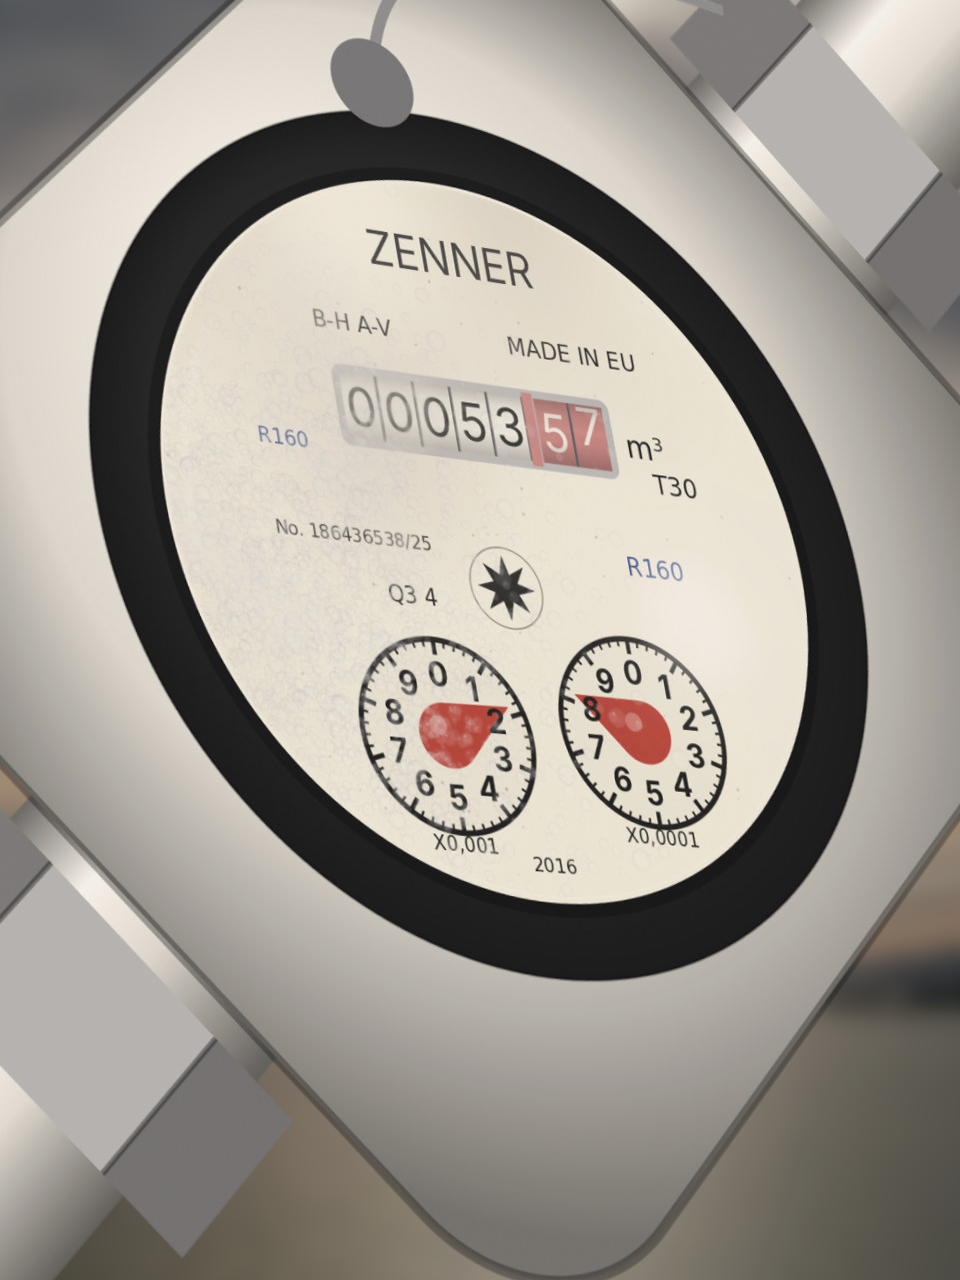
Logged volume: **53.5718** m³
